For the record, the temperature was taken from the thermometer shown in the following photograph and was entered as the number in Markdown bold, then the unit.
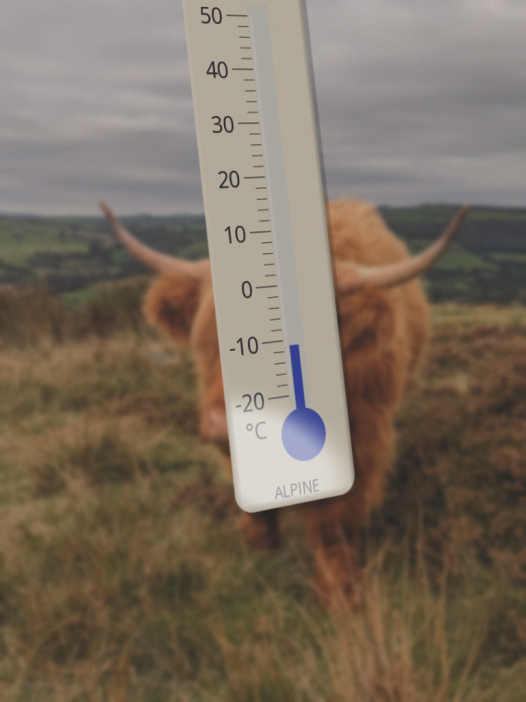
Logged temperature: **-11** °C
